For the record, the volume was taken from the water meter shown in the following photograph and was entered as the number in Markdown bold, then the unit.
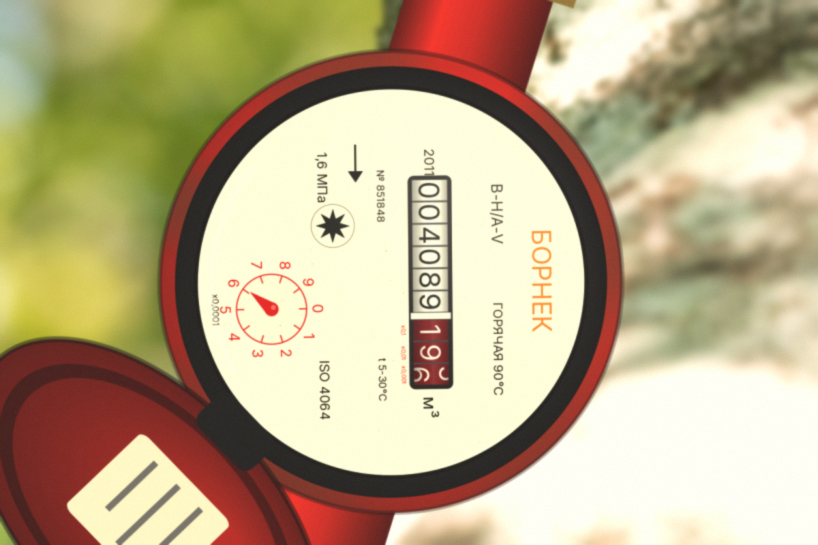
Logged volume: **4089.1956** m³
